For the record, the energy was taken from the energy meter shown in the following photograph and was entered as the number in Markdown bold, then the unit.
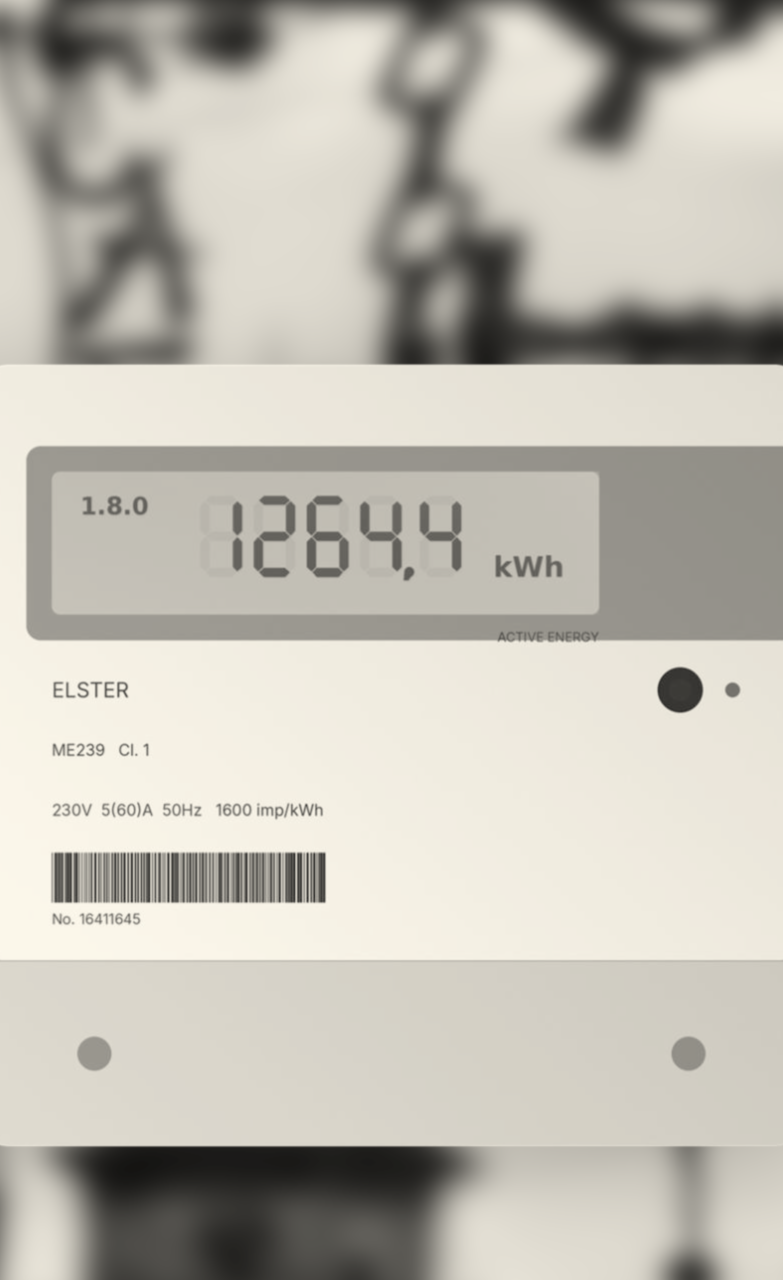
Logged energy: **1264.4** kWh
